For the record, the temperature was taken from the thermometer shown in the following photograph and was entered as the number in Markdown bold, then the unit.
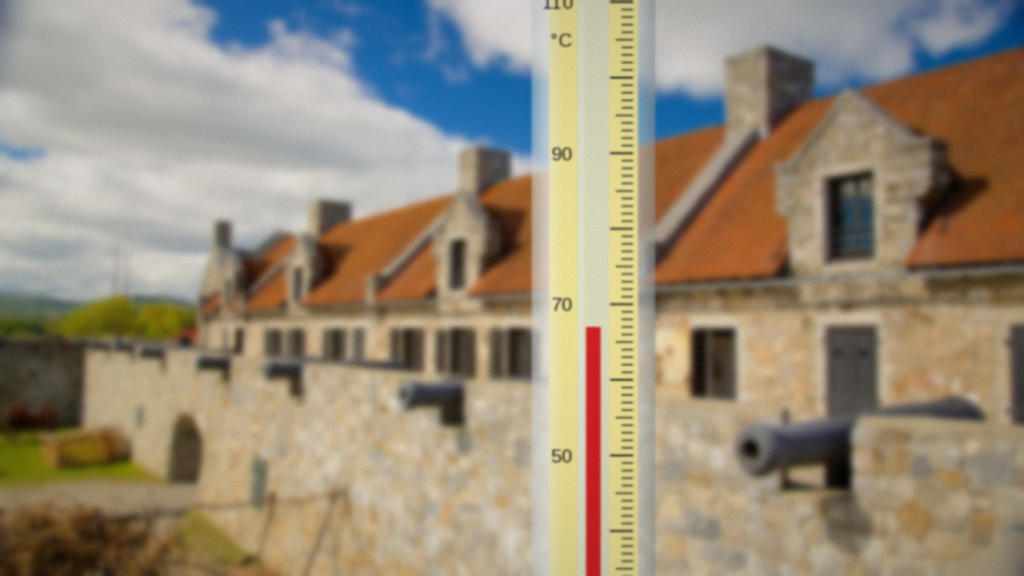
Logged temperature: **67** °C
